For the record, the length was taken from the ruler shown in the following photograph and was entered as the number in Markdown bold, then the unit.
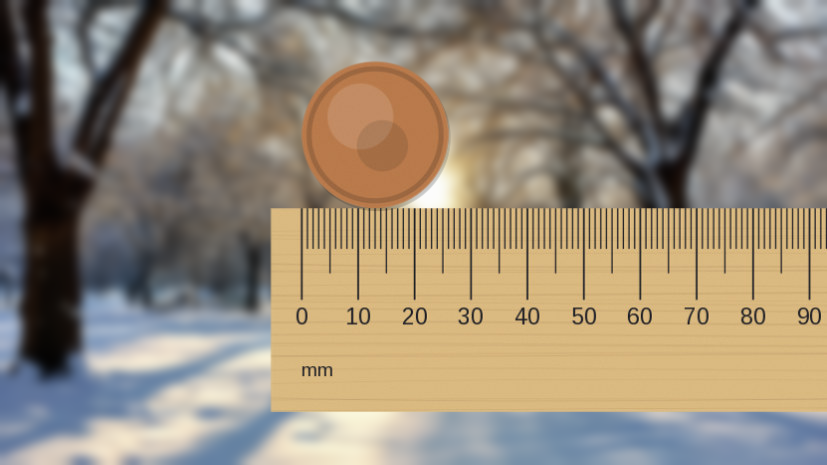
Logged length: **26** mm
